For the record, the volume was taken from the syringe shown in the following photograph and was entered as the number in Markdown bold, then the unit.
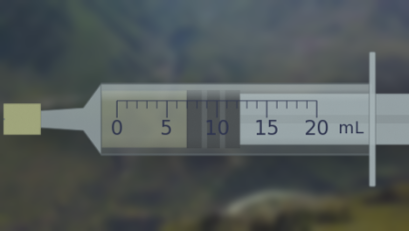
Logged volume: **7** mL
